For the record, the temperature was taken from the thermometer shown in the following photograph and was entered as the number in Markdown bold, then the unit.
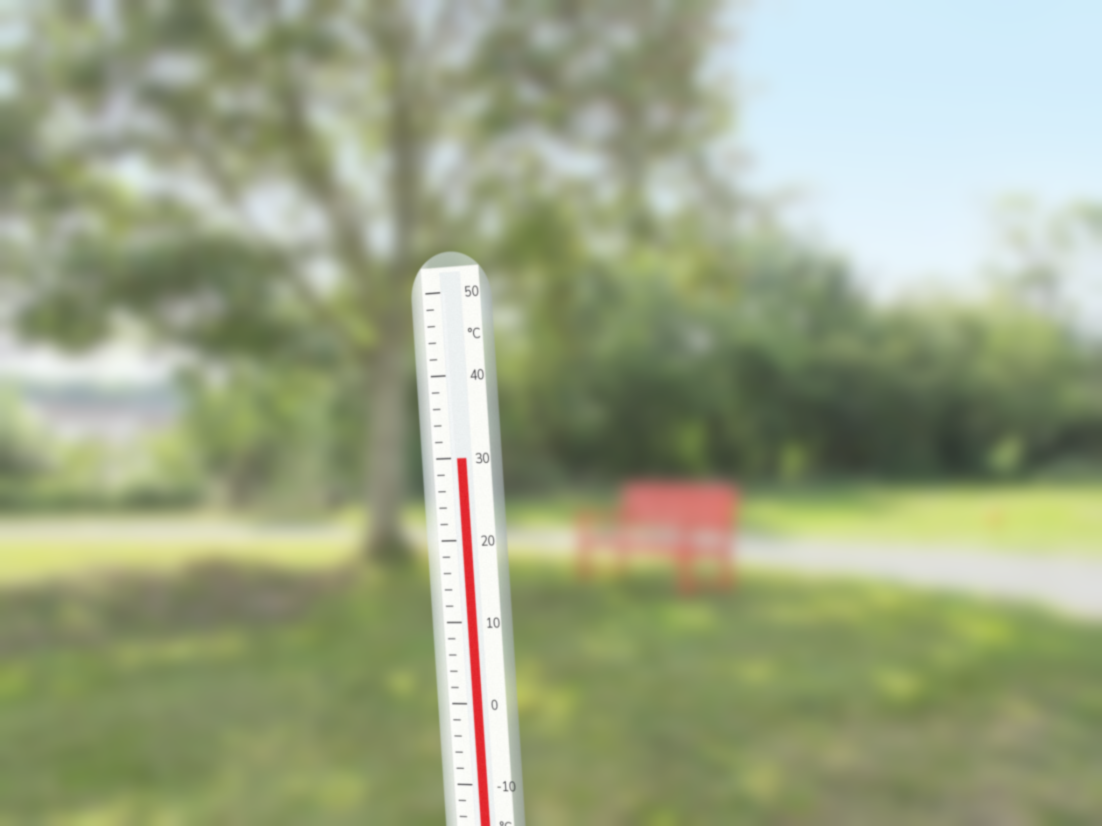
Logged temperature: **30** °C
